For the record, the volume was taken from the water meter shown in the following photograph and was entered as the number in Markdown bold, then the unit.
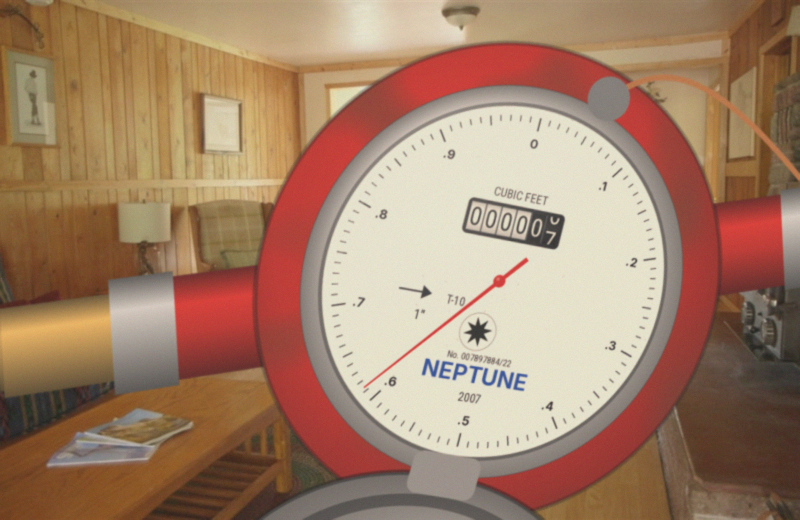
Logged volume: **6.61** ft³
